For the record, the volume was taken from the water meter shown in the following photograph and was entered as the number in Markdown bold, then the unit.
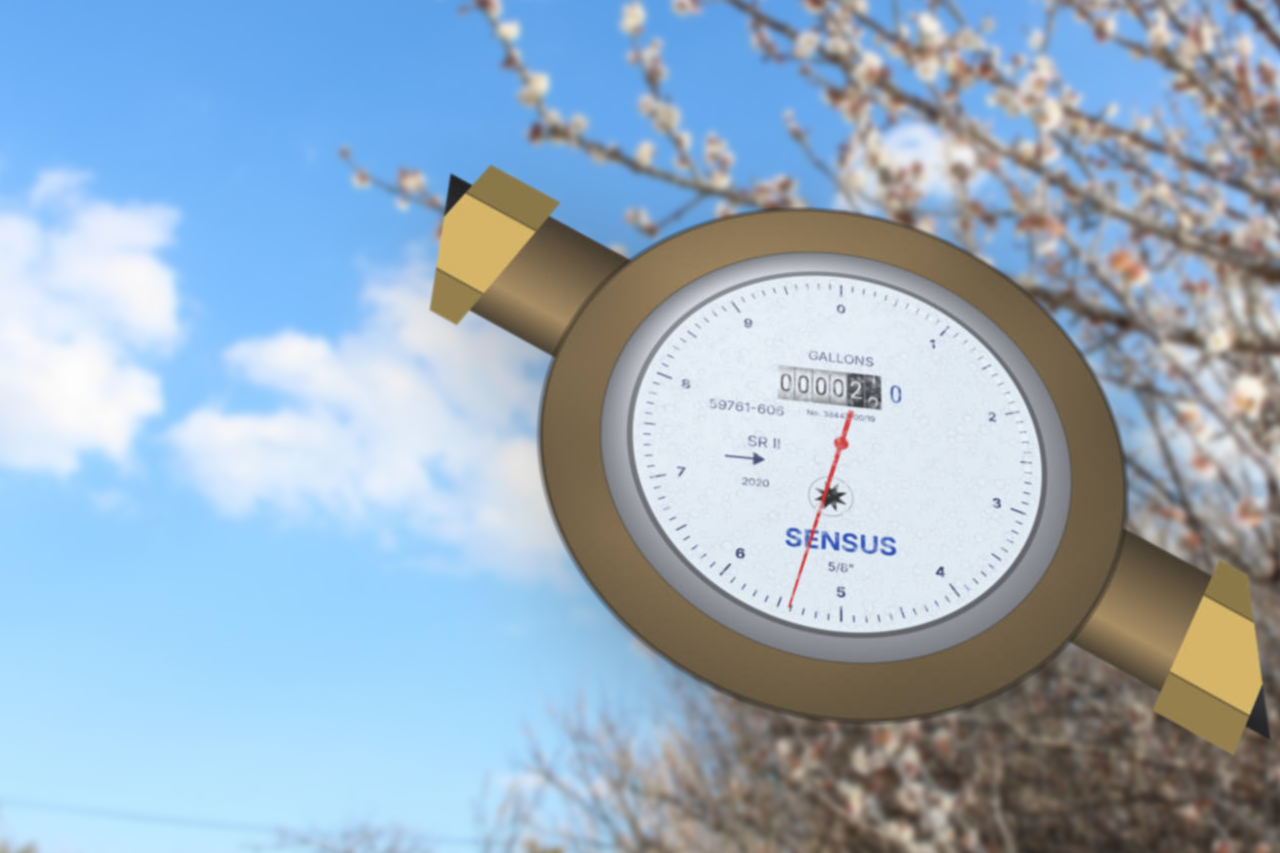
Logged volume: **215.4** gal
